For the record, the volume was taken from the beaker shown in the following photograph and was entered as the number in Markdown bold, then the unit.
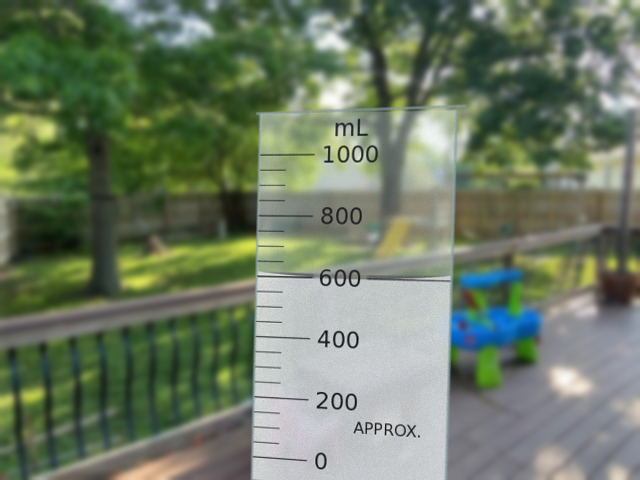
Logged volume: **600** mL
